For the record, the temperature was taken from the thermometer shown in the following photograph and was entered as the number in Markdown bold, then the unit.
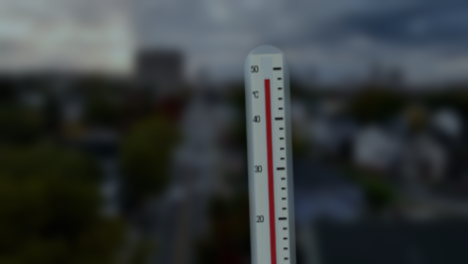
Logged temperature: **48** °C
